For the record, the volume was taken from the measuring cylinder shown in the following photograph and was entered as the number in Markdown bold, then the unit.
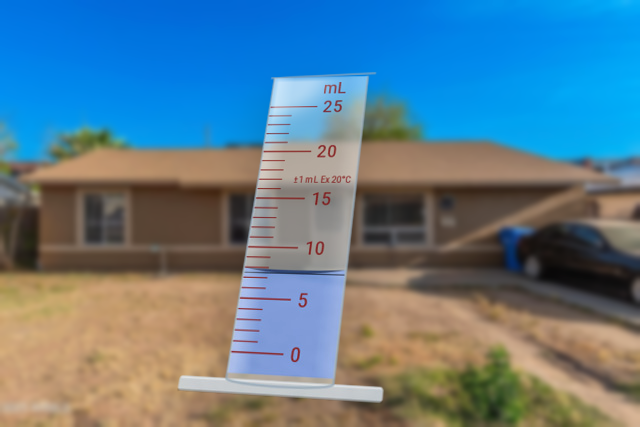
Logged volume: **7.5** mL
